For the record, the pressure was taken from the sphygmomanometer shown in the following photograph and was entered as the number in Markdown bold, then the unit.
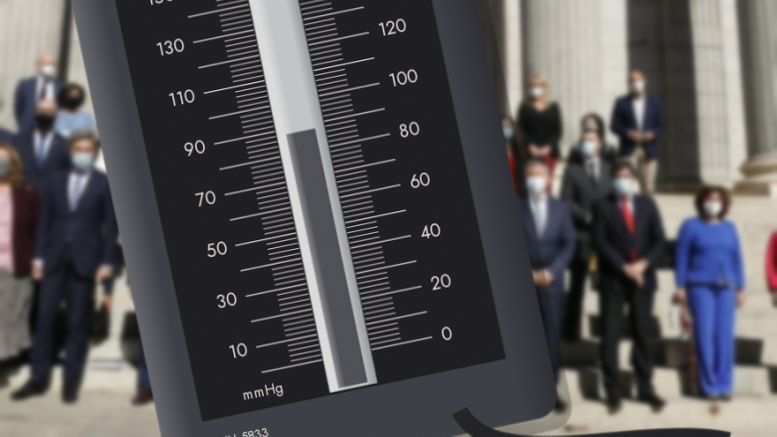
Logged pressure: **88** mmHg
